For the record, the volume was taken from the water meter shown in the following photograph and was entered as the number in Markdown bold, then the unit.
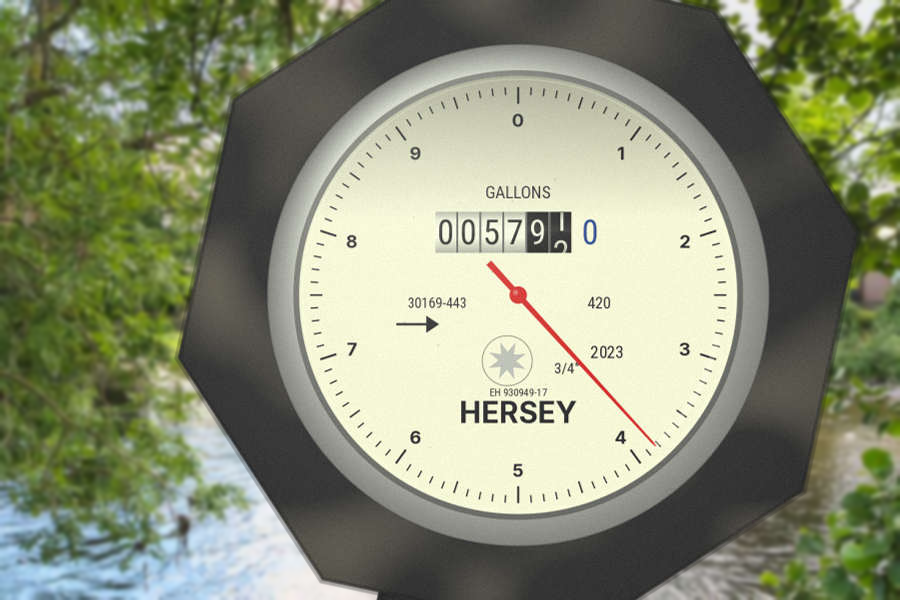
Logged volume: **57913.8** gal
